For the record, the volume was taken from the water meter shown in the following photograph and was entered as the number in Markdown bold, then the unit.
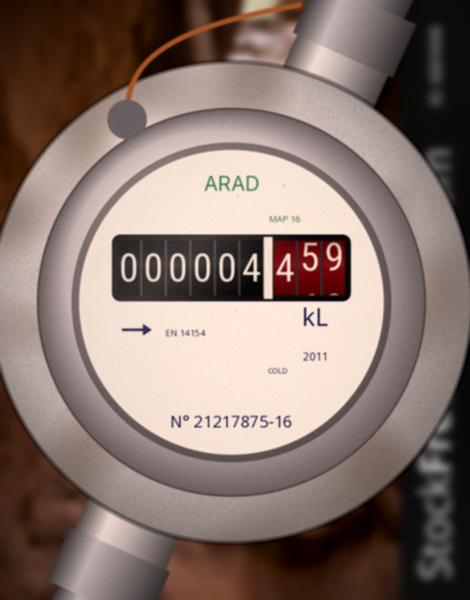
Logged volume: **4.459** kL
